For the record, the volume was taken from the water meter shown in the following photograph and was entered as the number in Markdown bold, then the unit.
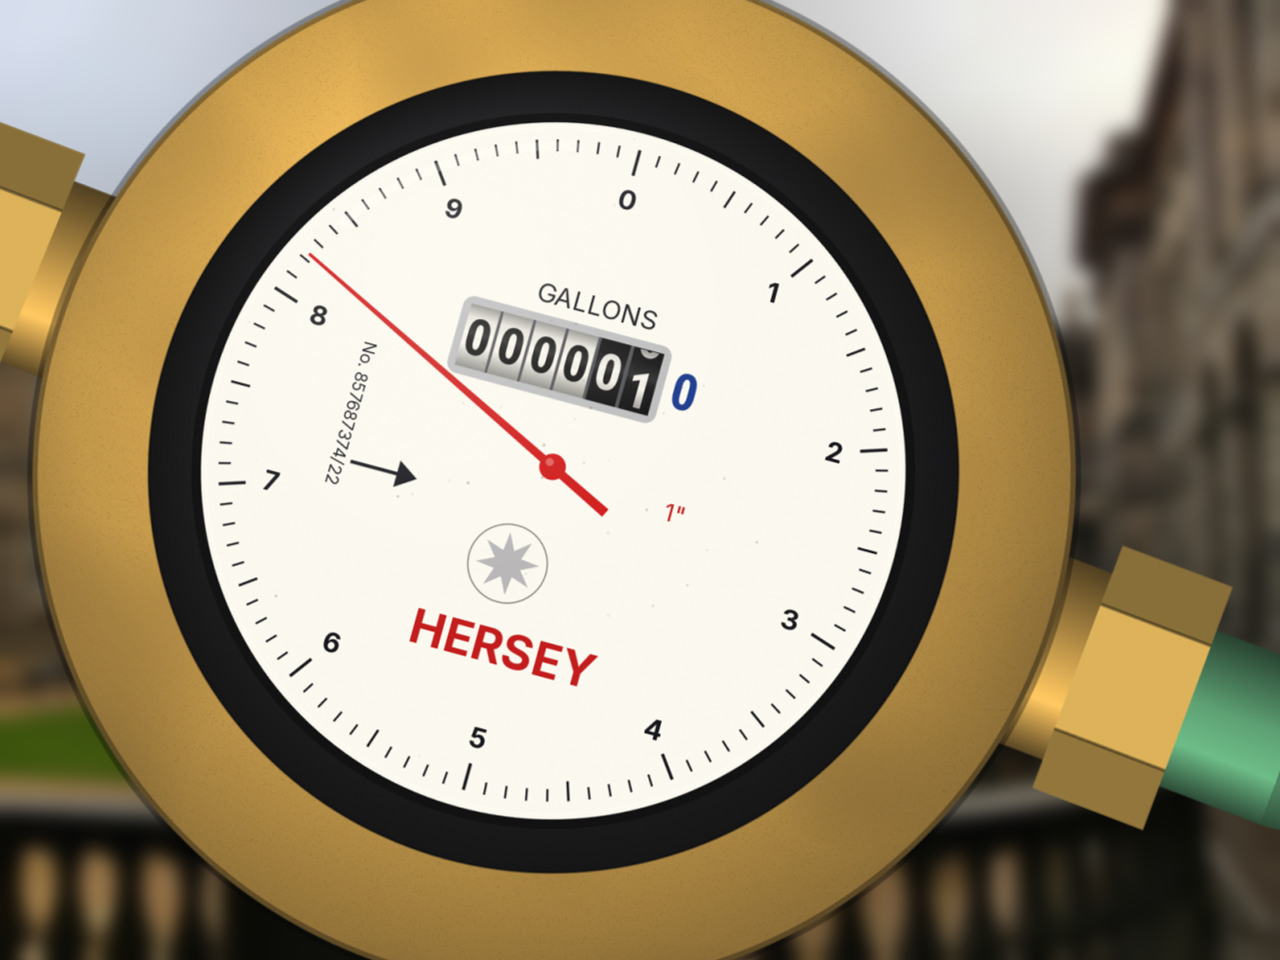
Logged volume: **8.2** gal
